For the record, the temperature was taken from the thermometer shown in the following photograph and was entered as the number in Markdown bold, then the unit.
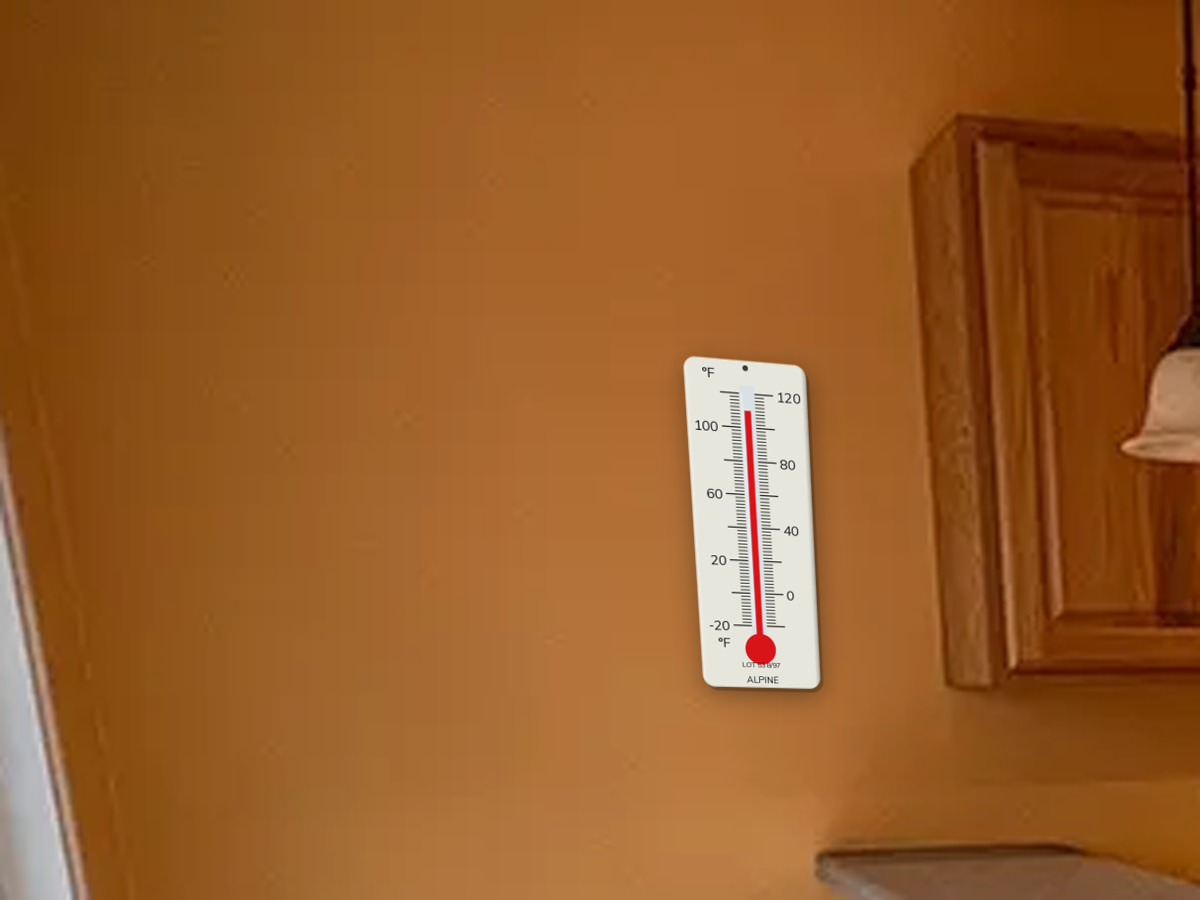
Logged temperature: **110** °F
